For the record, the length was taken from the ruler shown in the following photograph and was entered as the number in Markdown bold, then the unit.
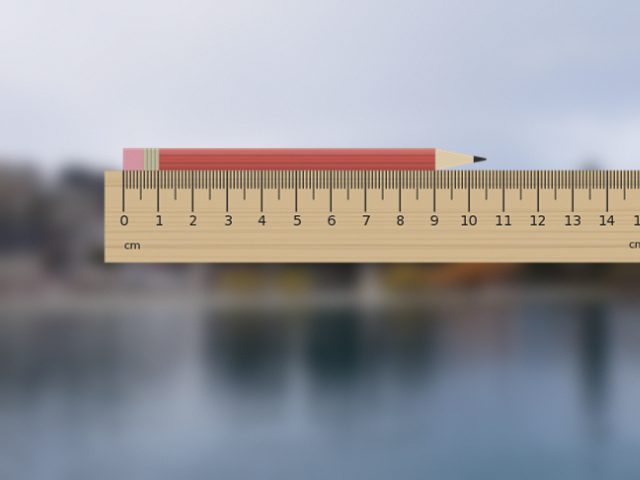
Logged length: **10.5** cm
